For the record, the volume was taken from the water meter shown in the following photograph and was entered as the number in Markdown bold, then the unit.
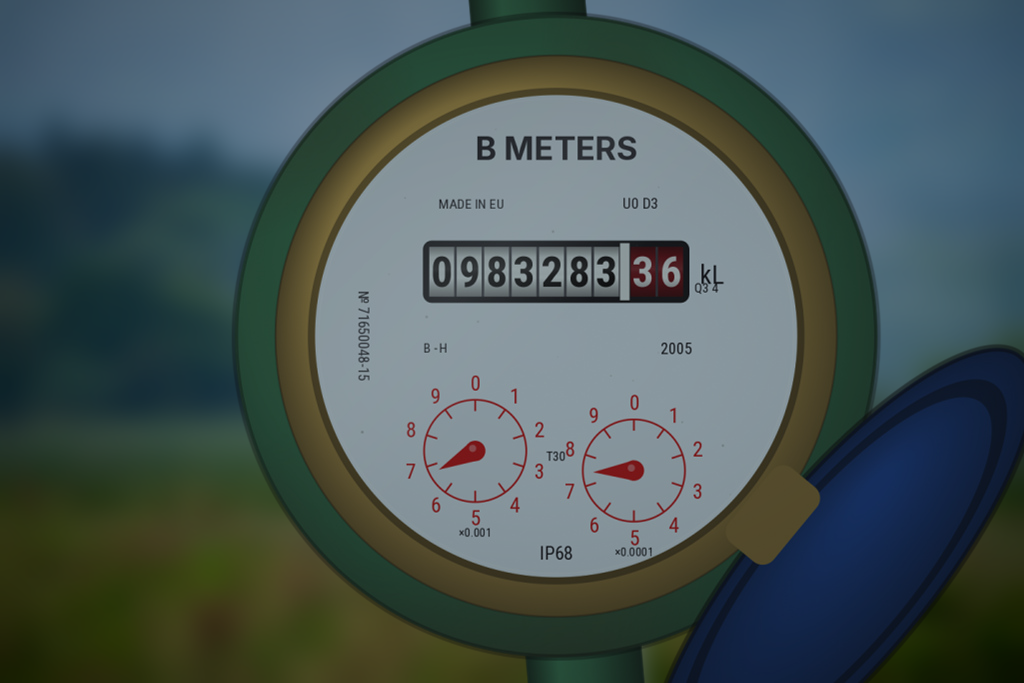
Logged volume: **983283.3667** kL
